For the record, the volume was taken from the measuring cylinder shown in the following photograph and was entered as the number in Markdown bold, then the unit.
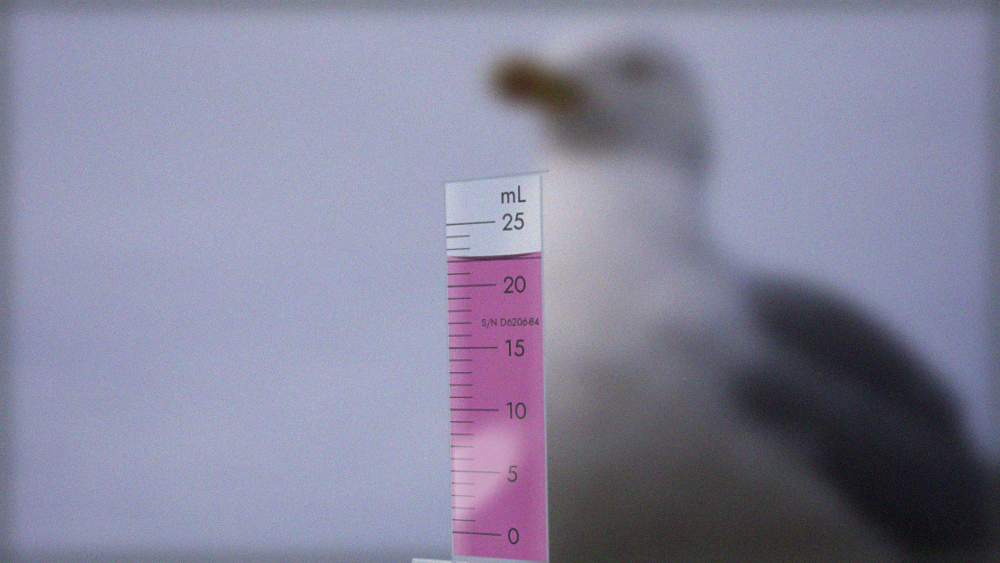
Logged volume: **22** mL
